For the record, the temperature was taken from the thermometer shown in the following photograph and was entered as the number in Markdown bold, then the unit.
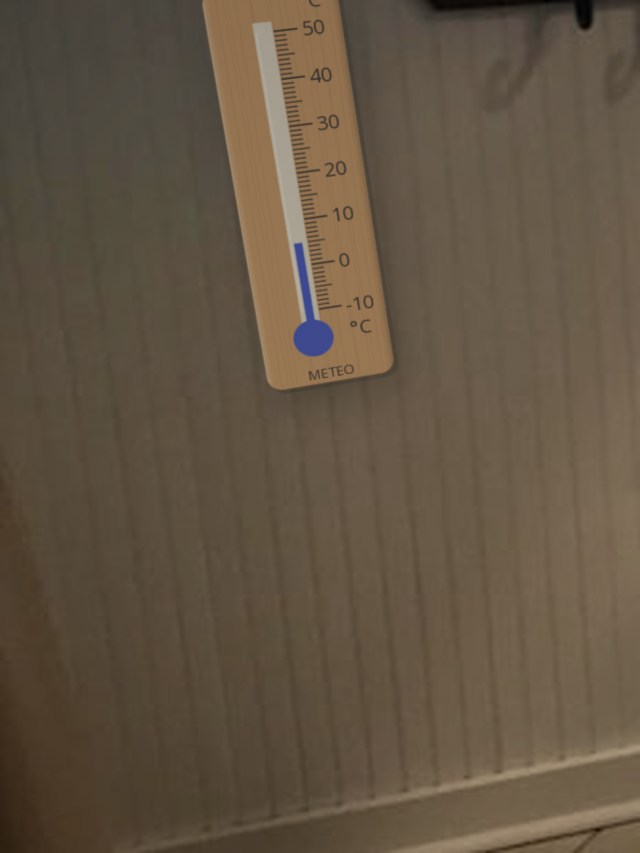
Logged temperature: **5** °C
